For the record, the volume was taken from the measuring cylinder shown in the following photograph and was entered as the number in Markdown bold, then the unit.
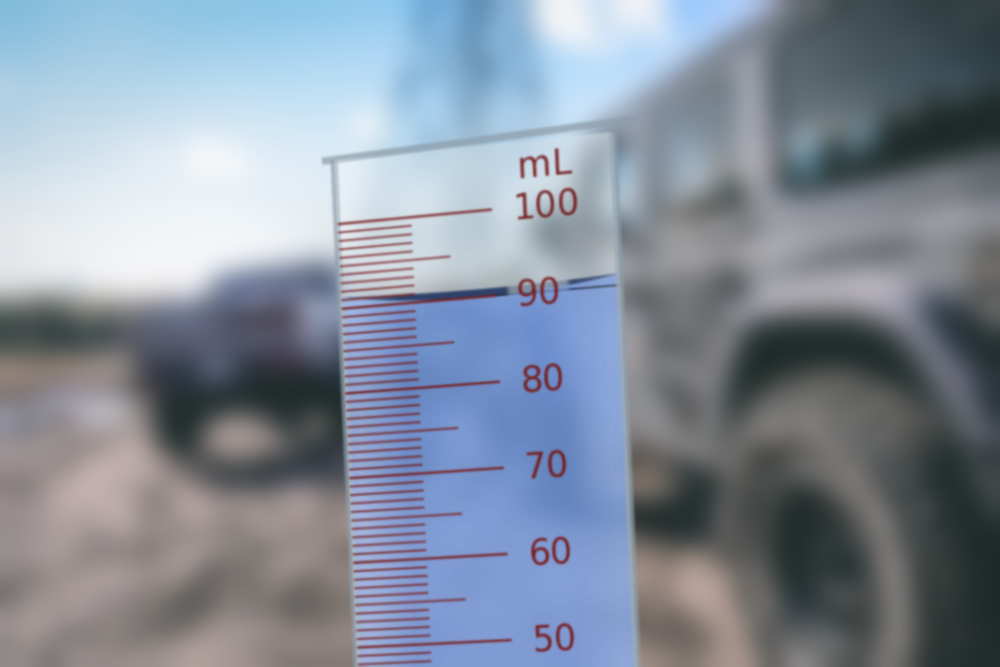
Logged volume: **90** mL
